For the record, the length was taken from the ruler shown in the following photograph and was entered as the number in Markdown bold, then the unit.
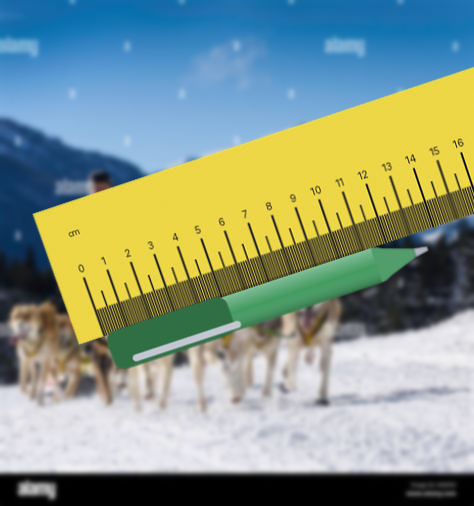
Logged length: **13.5** cm
